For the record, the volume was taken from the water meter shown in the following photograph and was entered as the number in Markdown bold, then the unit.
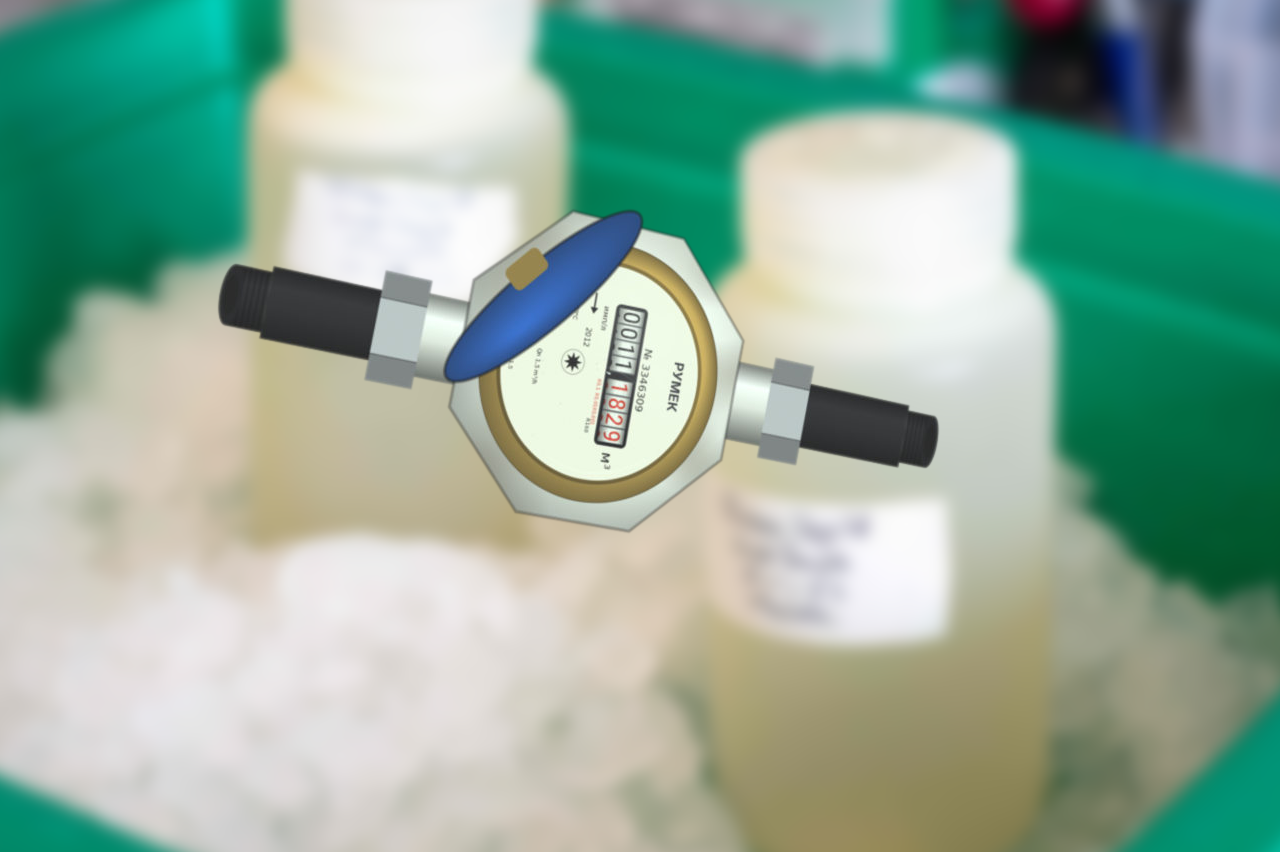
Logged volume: **11.1829** m³
